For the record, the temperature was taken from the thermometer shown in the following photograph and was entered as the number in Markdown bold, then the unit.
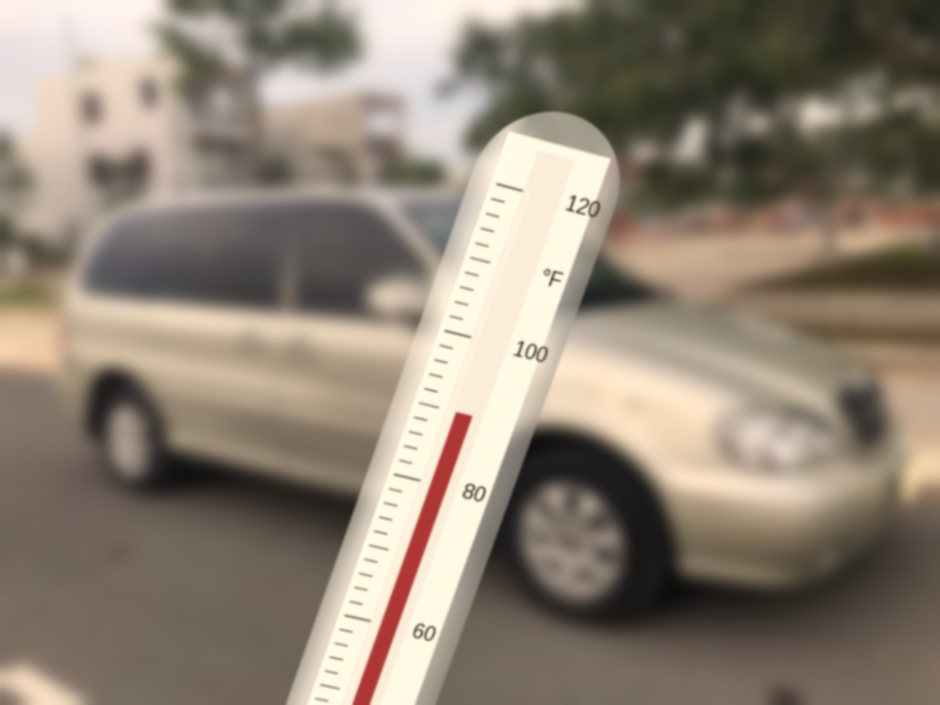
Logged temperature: **90** °F
